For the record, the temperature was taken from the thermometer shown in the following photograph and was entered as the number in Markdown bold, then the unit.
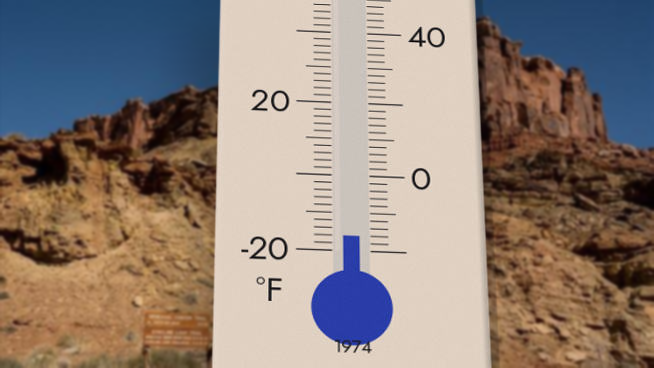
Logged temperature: **-16** °F
